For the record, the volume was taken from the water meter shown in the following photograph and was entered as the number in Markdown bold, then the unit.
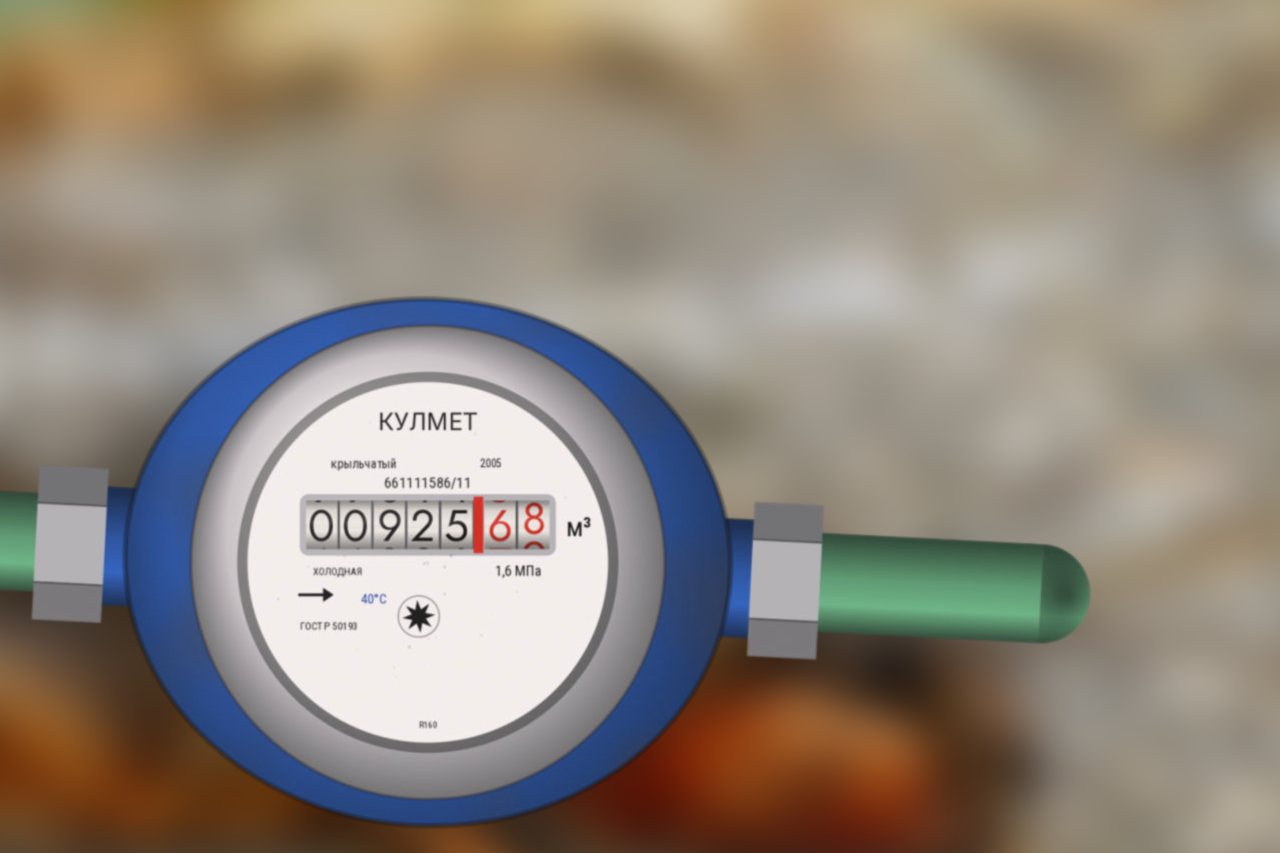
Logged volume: **925.68** m³
